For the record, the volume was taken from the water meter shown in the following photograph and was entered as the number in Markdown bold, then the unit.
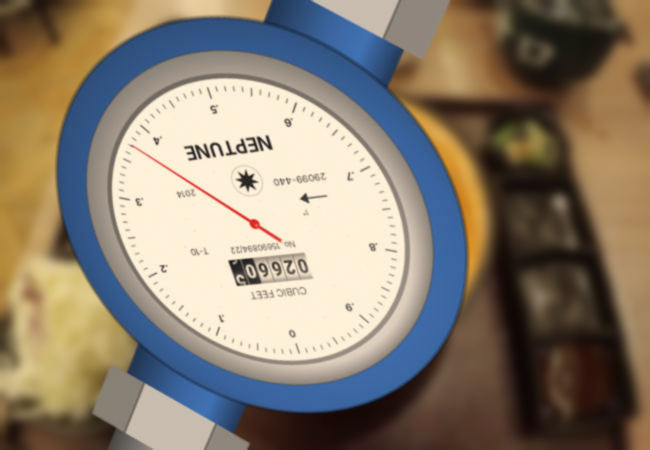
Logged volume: **26605.37** ft³
